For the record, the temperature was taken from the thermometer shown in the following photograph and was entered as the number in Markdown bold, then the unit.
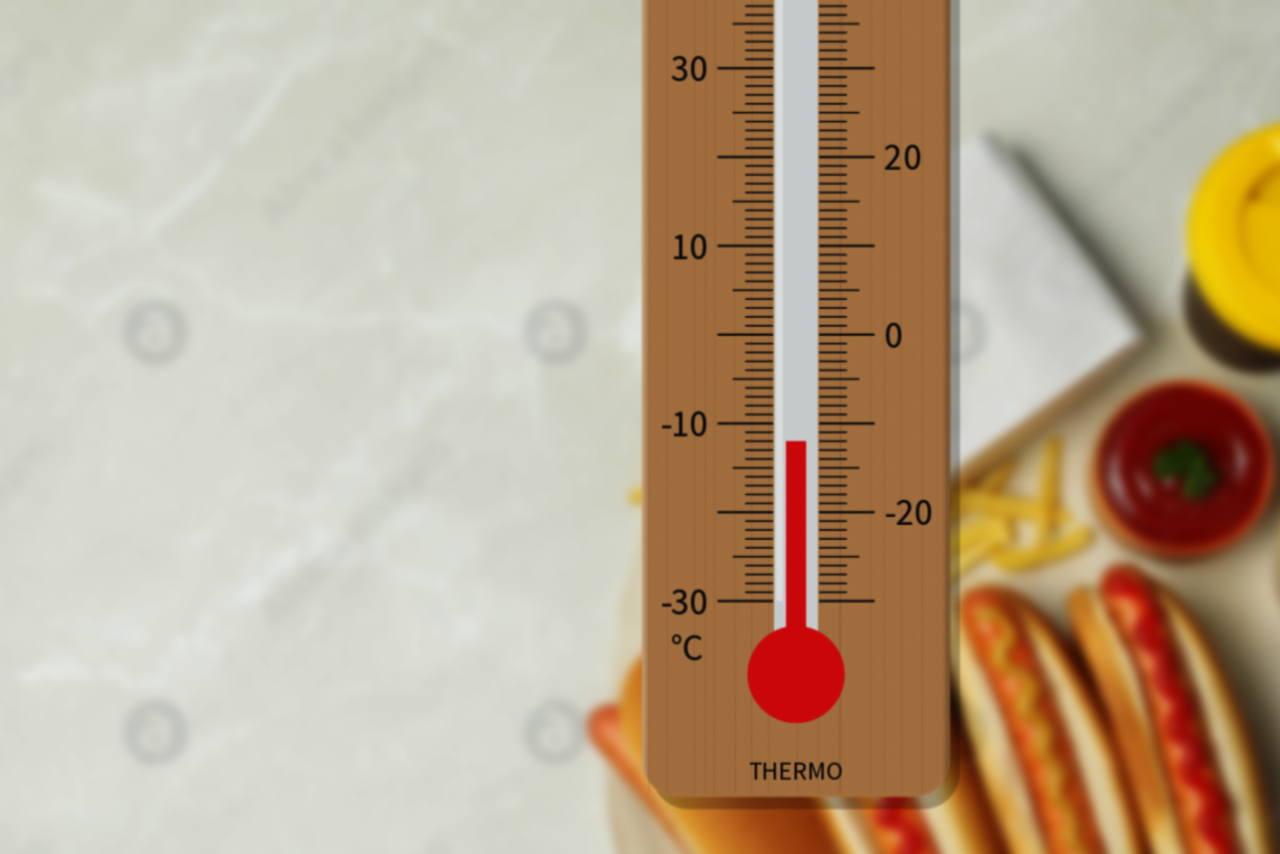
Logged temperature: **-12** °C
